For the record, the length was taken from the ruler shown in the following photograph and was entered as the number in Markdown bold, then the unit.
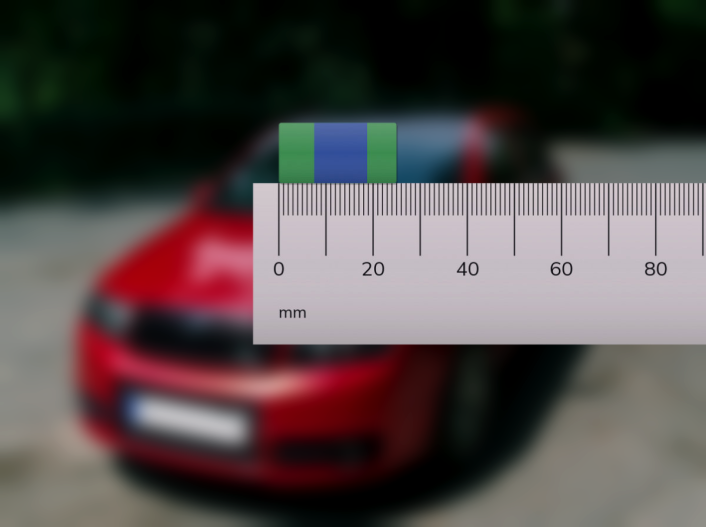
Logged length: **25** mm
